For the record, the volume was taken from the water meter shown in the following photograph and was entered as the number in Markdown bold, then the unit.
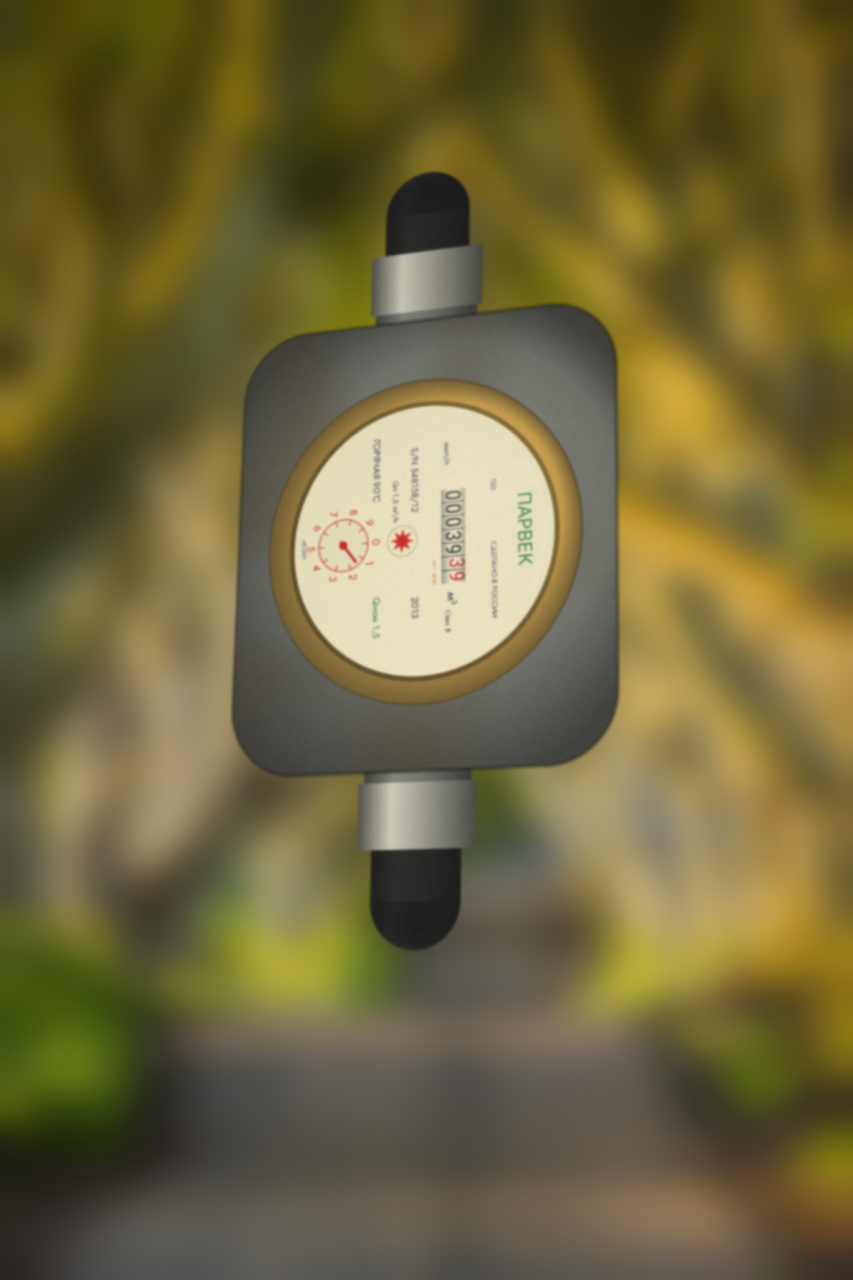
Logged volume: **39.391** m³
